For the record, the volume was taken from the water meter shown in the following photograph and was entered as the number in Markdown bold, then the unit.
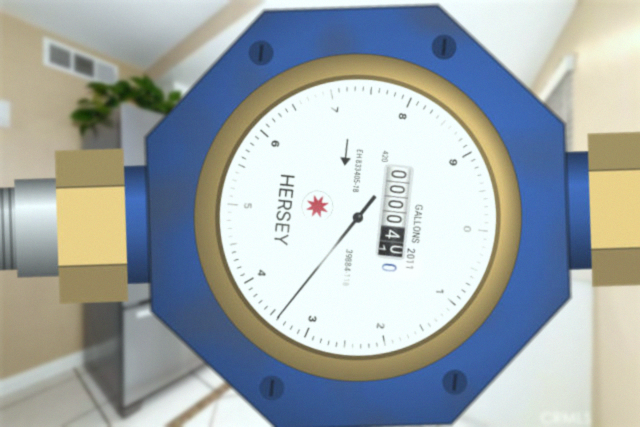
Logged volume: **403.4** gal
